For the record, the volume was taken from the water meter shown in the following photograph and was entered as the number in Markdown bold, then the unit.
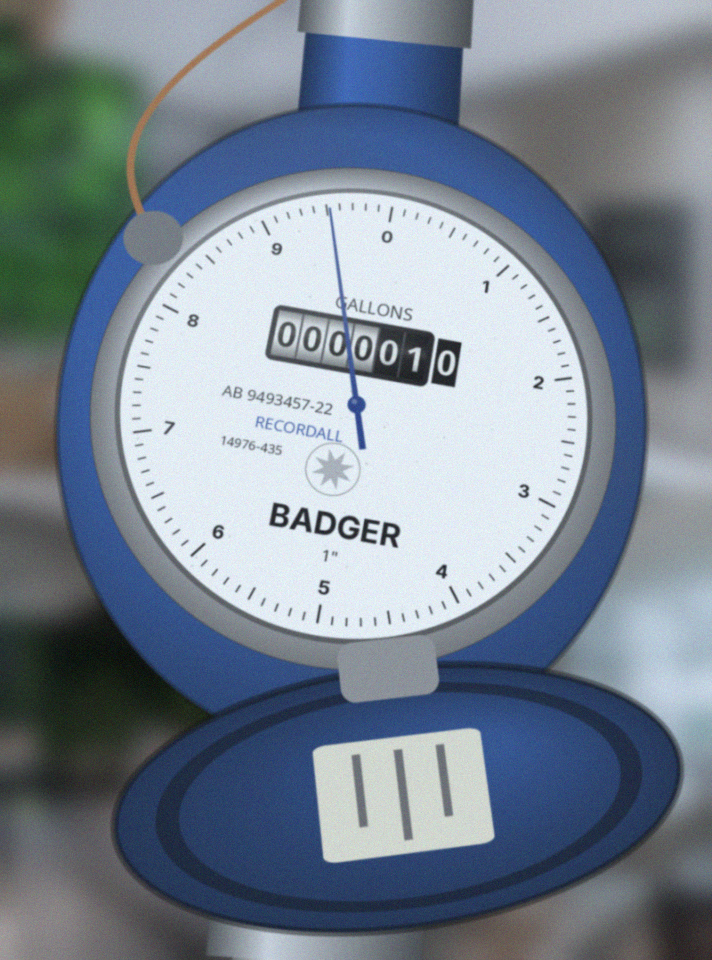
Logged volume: **9.5** gal
